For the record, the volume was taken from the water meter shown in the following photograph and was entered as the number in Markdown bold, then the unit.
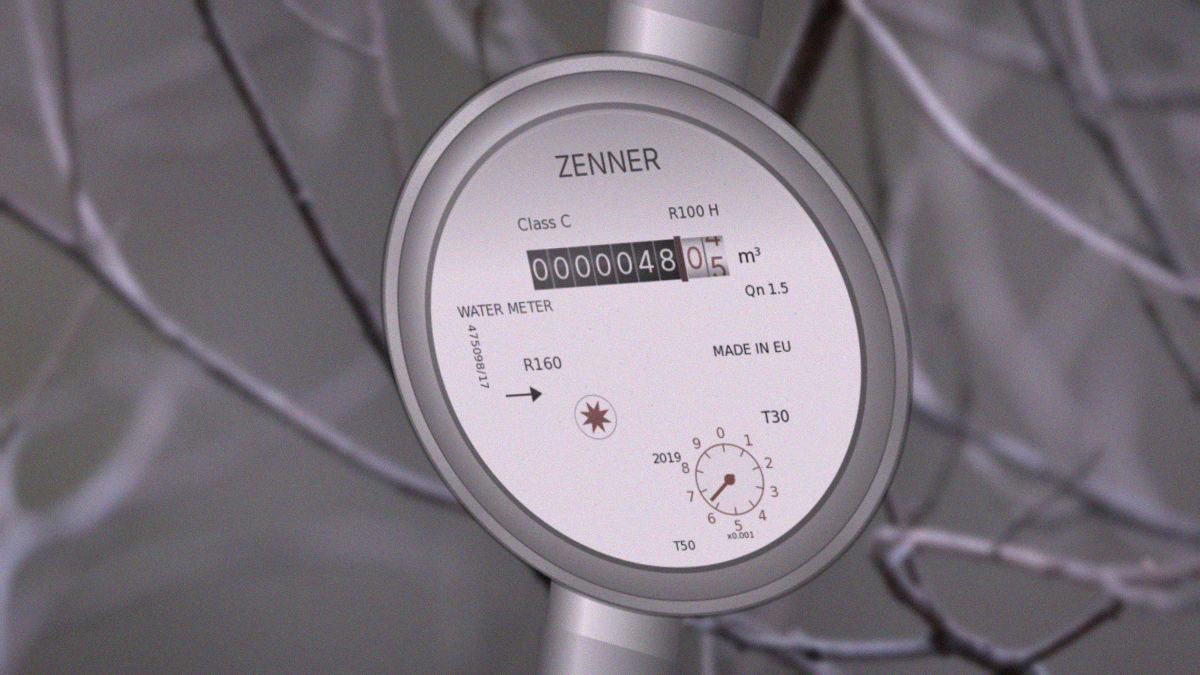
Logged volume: **48.046** m³
